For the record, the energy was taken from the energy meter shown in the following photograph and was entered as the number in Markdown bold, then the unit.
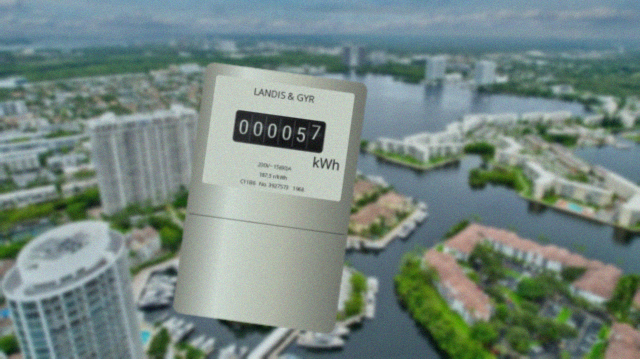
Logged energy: **57** kWh
